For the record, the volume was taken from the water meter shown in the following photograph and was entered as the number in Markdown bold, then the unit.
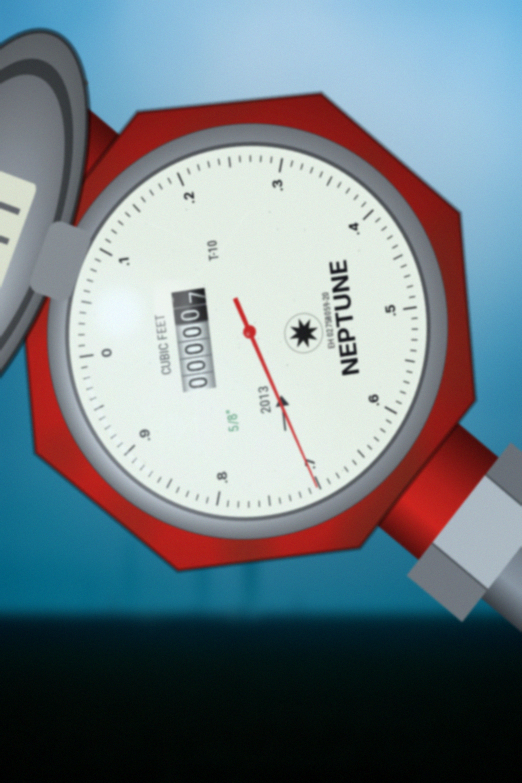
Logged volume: **6.70** ft³
